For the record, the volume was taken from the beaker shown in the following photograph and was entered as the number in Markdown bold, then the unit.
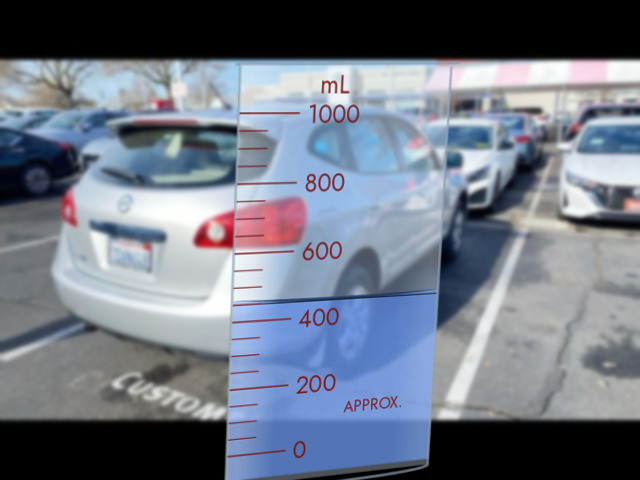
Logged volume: **450** mL
